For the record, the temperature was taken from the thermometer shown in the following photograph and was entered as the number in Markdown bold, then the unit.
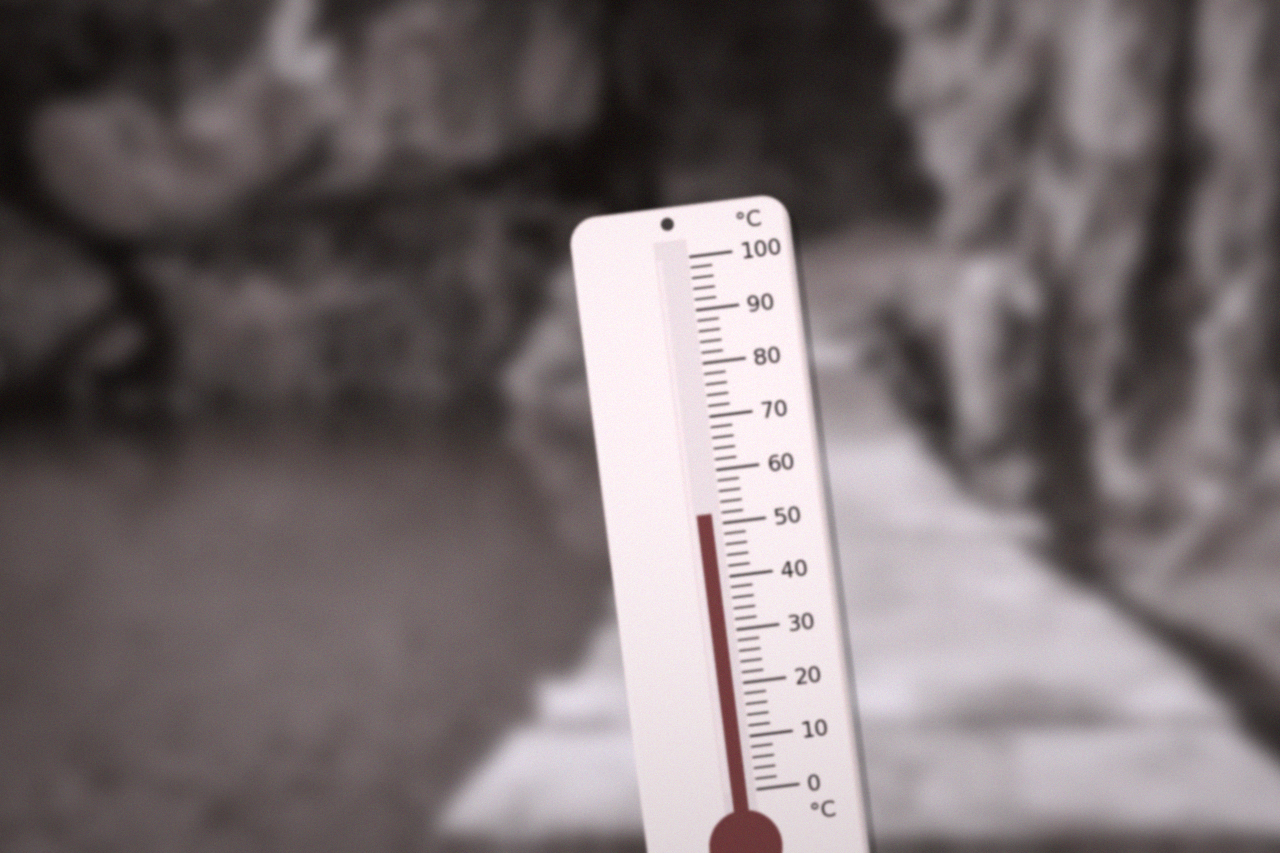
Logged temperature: **52** °C
